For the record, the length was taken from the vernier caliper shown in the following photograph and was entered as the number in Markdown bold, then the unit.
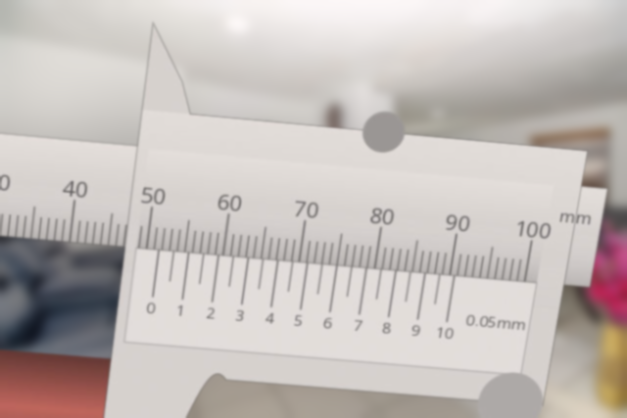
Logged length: **51.6** mm
